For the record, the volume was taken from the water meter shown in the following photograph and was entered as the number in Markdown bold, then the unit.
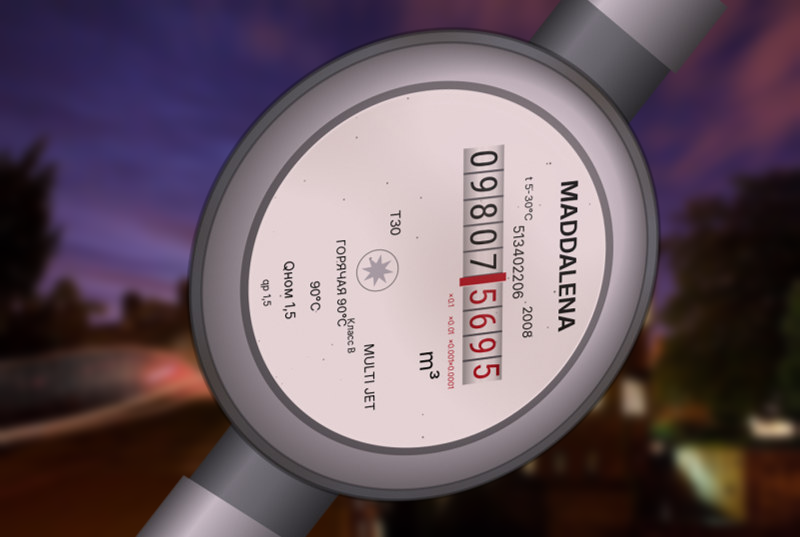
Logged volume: **9807.5695** m³
